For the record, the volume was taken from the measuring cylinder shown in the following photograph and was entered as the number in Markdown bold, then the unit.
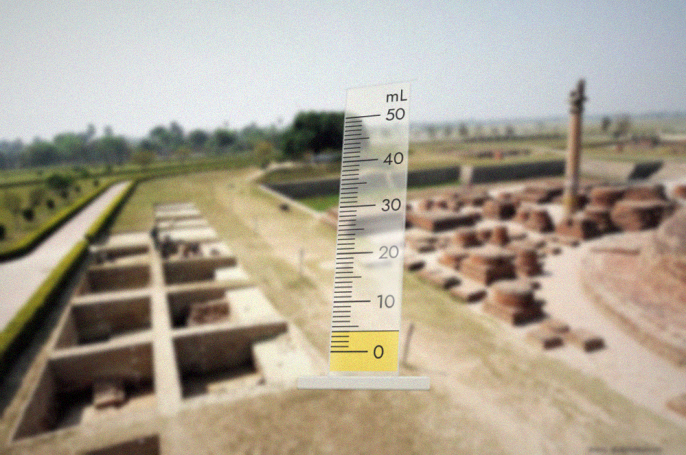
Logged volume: **4** mL
